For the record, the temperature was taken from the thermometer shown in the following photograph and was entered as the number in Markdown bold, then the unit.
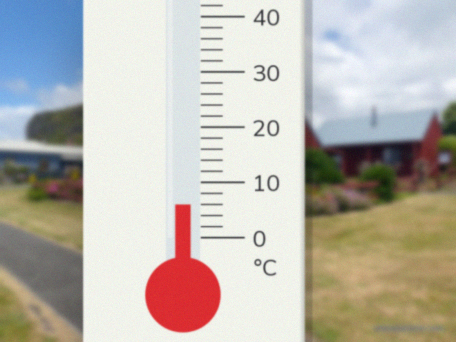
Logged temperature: **6** °C
